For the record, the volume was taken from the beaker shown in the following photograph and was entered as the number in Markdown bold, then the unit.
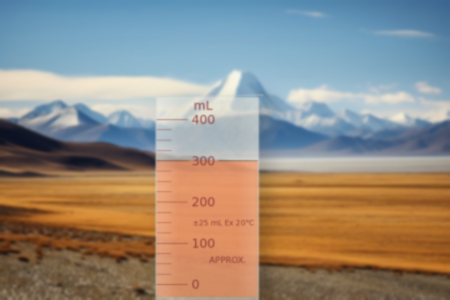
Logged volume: **300** mL
